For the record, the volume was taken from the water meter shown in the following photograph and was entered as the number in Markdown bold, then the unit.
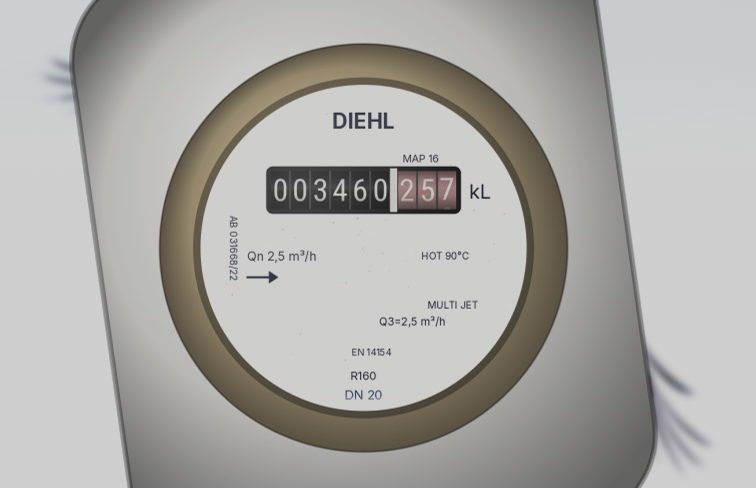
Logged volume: **3460.257** kL
